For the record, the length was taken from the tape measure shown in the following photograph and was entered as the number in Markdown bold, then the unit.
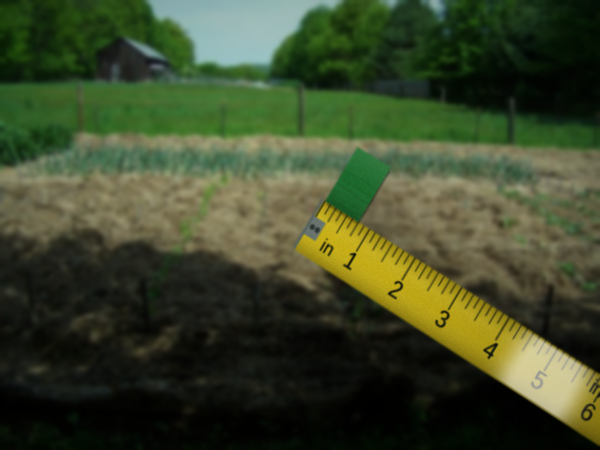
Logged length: **0.75** in
